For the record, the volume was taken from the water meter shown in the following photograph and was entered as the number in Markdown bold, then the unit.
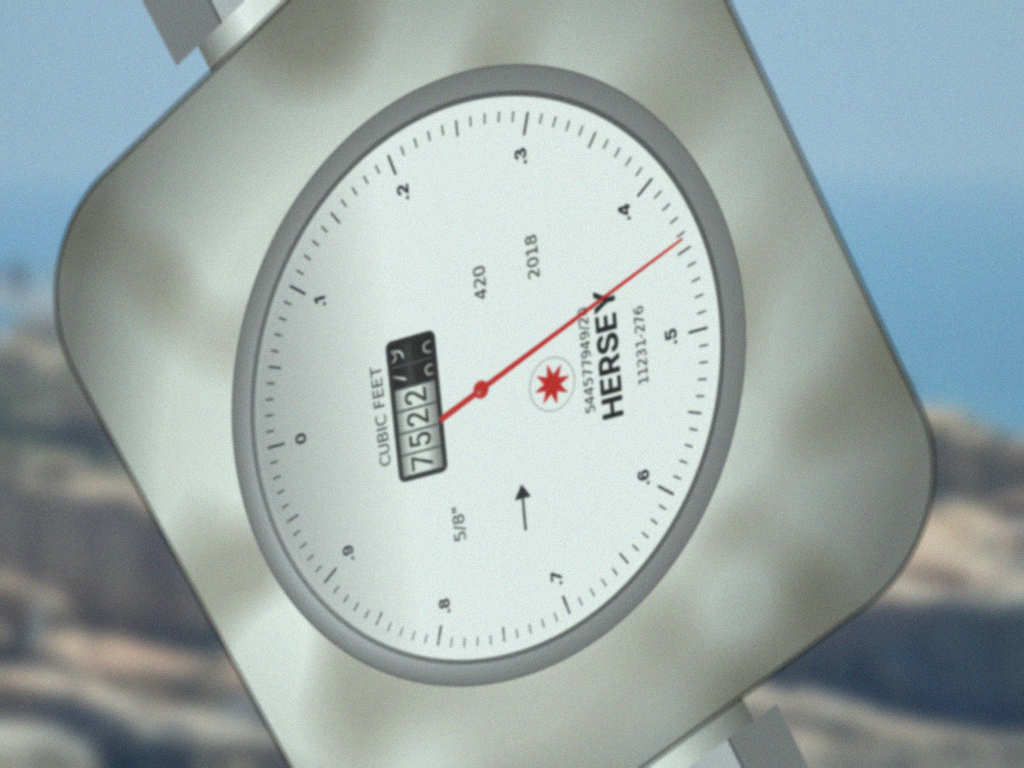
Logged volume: **752279.44** ft³
